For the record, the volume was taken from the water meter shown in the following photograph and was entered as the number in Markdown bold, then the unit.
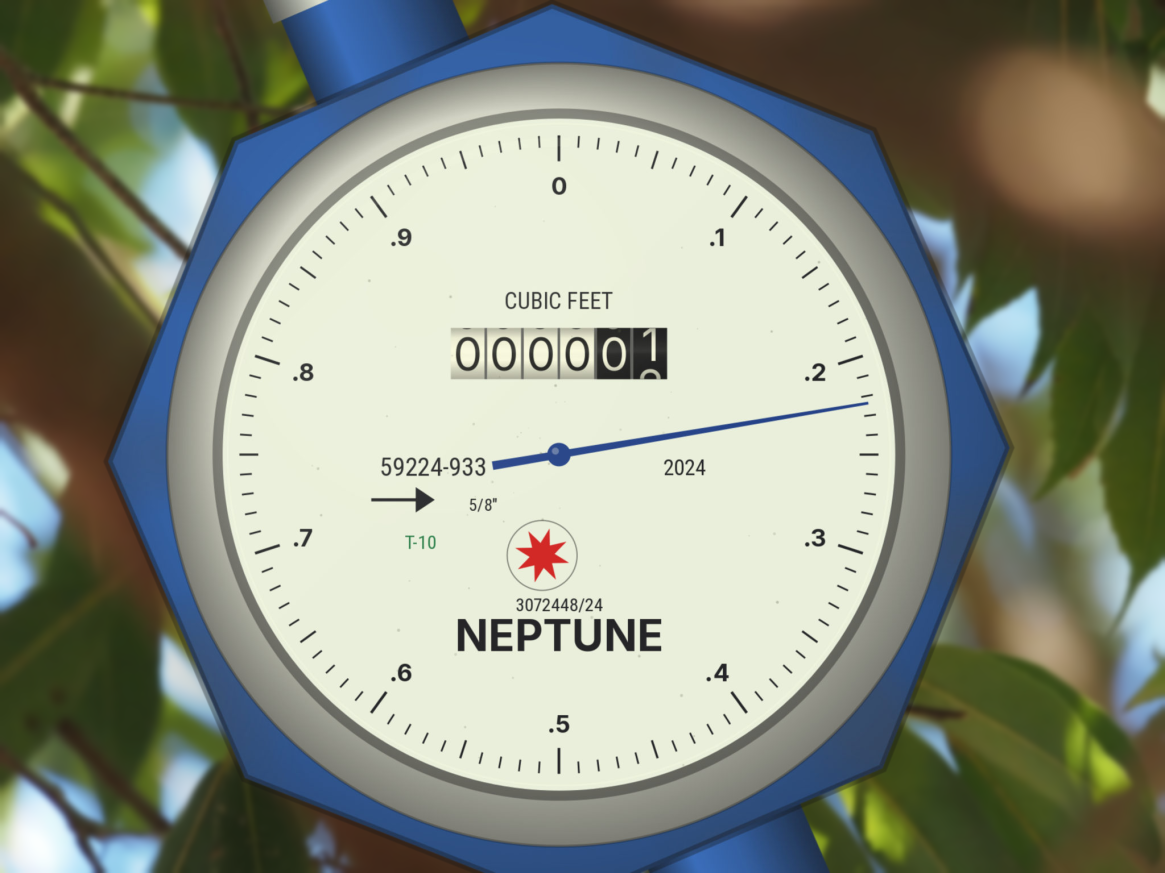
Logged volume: **1.22** ft³
